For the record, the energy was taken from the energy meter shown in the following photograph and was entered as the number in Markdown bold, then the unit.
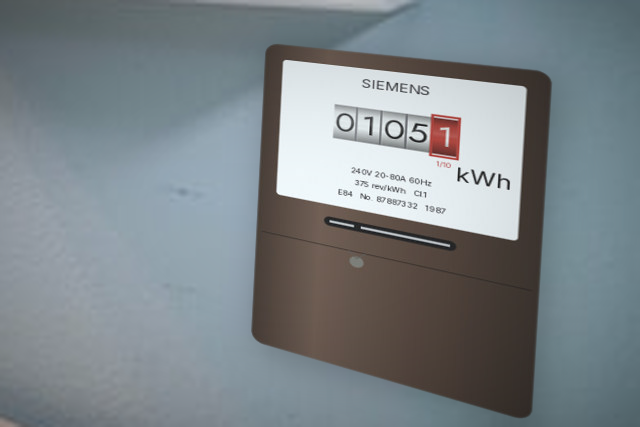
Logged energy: **105.1** kWh
